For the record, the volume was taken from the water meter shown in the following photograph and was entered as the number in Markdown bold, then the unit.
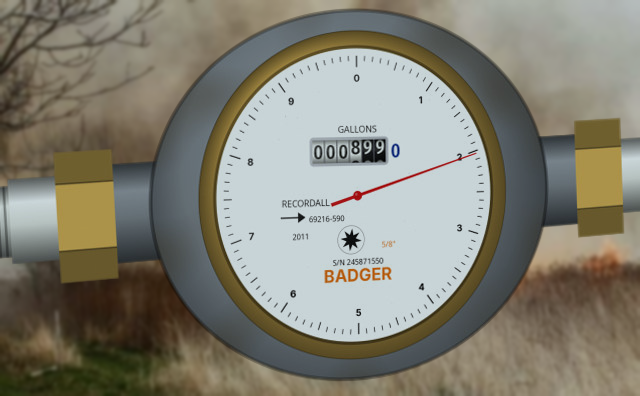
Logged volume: **8992.0** gal
